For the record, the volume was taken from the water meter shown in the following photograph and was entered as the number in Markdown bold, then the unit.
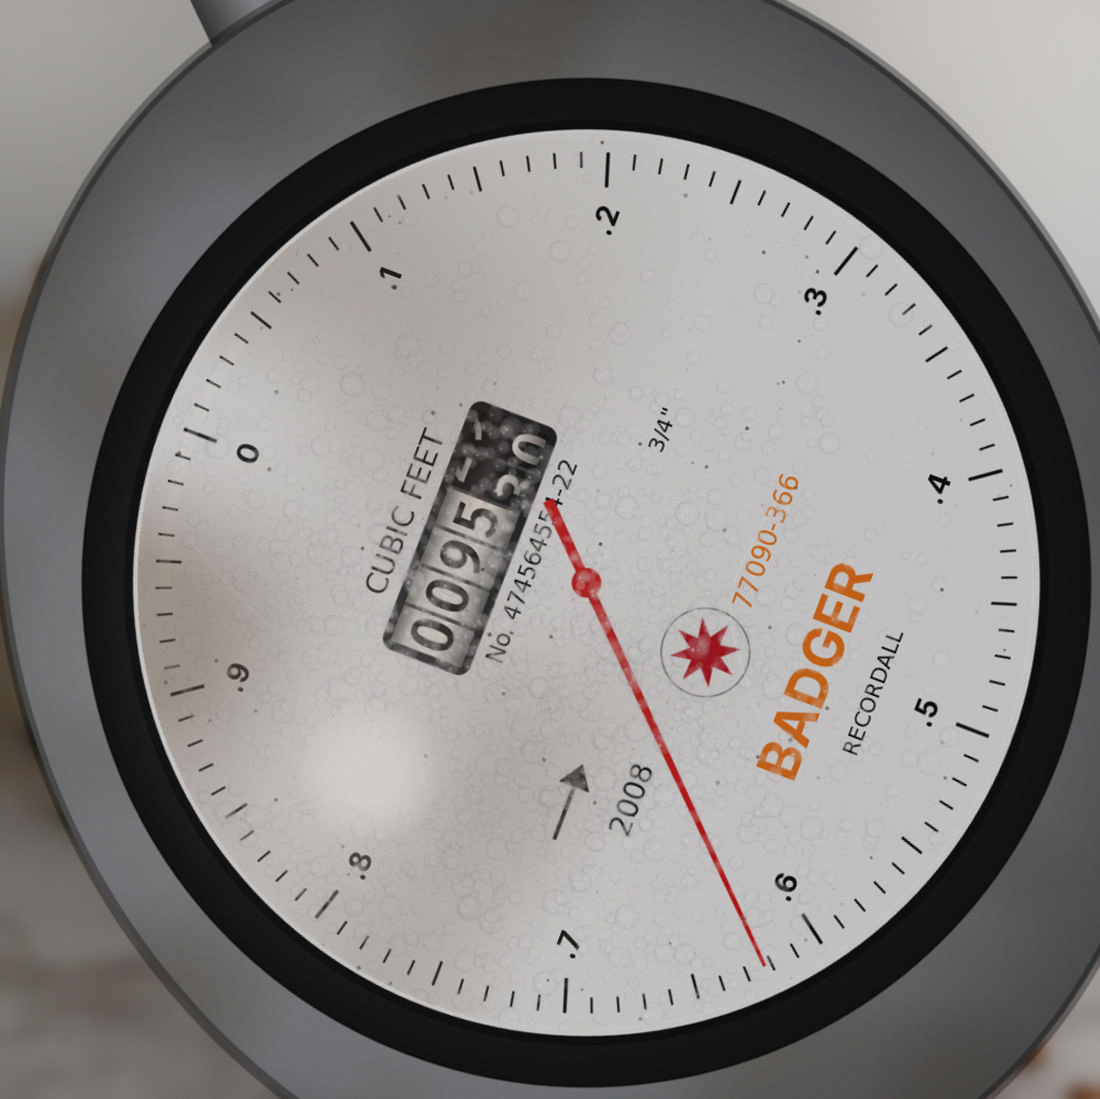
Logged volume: **9529.62** ft³
